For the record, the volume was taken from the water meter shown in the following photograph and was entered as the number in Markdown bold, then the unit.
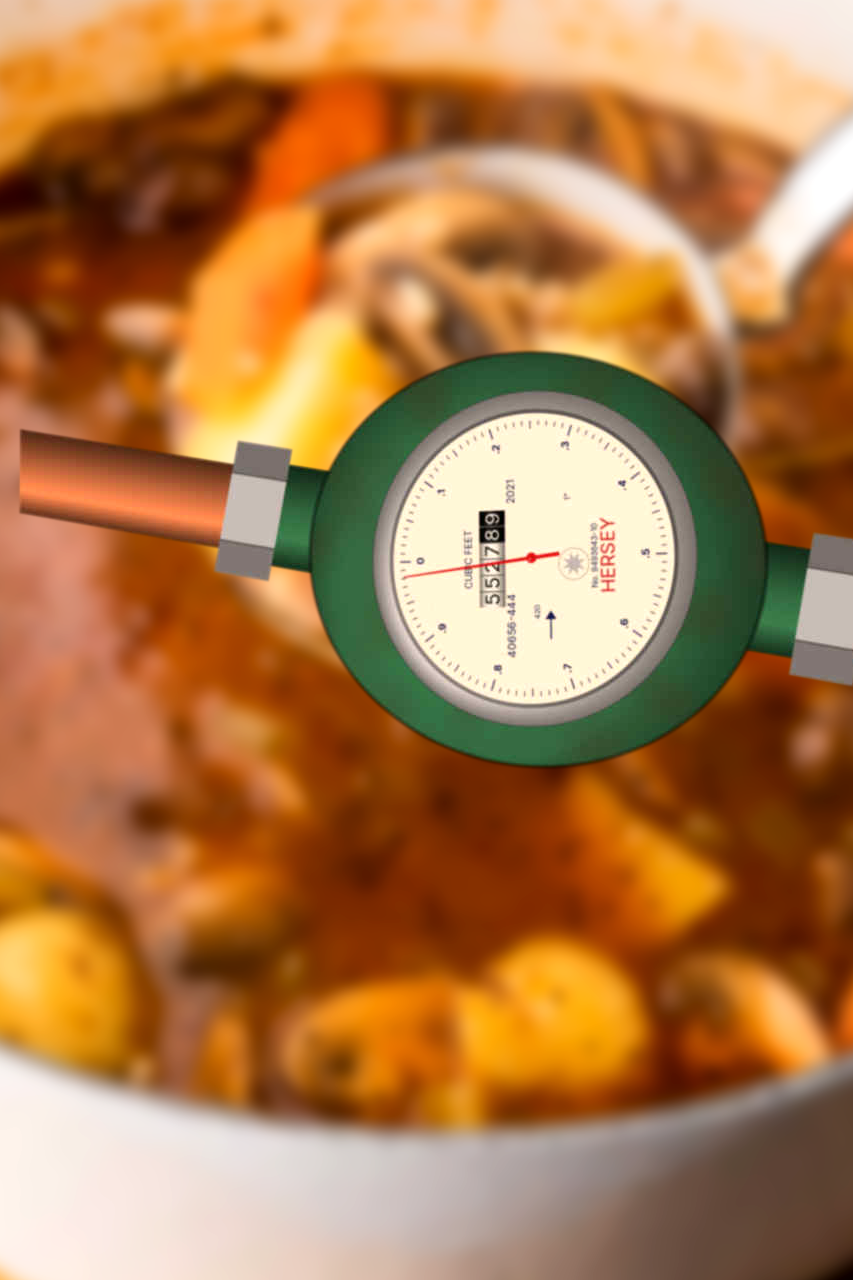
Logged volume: **552788.98** ft³
